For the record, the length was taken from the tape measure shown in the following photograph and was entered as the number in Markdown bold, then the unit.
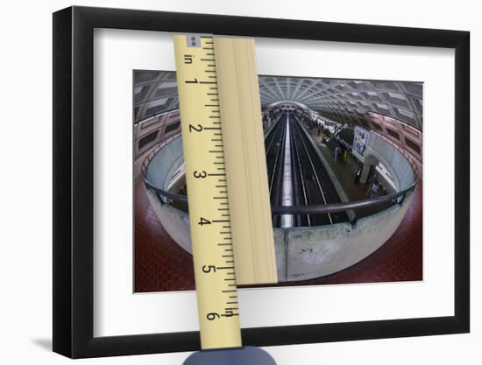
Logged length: **5.375** in
